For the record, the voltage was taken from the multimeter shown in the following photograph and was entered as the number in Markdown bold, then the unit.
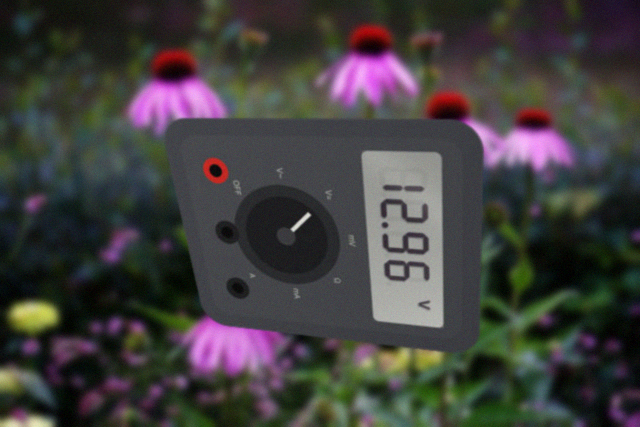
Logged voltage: **12.96** V
